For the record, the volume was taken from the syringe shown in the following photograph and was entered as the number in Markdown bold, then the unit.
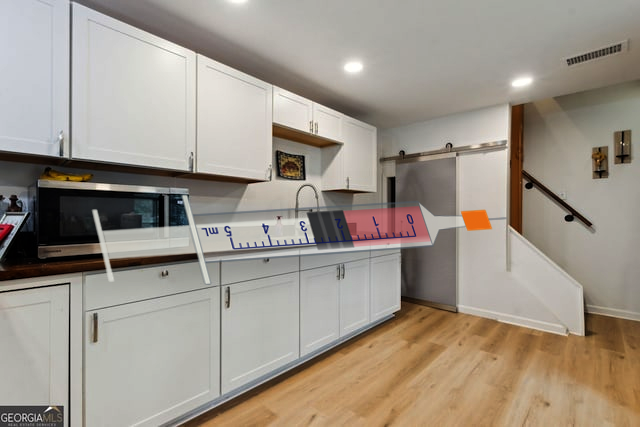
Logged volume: **1.8** mL
